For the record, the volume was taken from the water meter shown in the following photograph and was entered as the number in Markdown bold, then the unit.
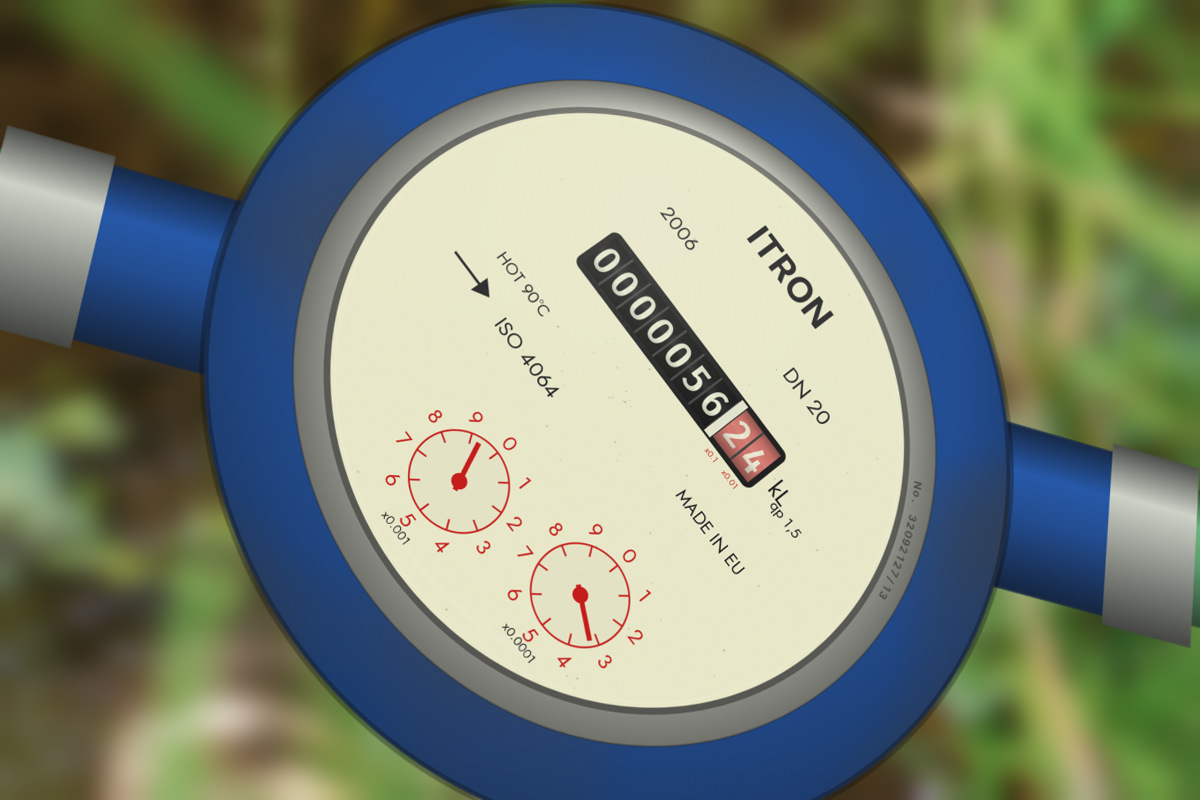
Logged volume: **56.2393** kL
